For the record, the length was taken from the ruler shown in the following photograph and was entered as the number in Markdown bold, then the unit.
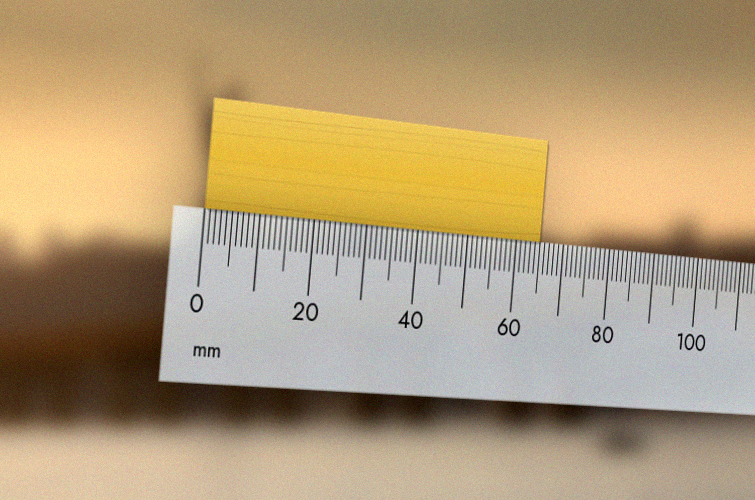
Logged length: **65** mm
